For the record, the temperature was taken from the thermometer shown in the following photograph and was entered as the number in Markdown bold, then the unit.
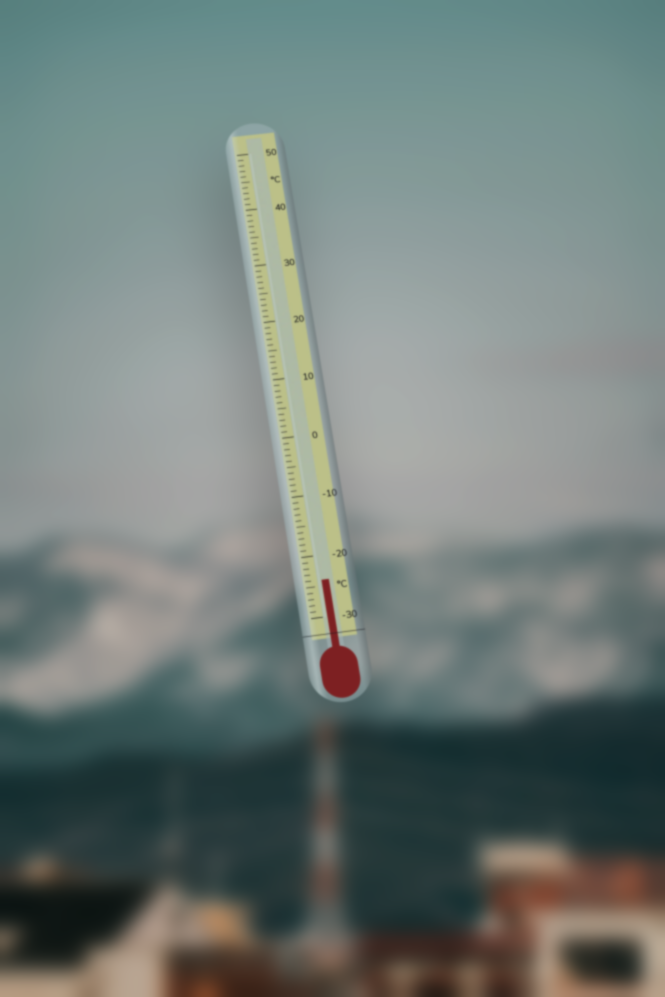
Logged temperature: **-24** °C
